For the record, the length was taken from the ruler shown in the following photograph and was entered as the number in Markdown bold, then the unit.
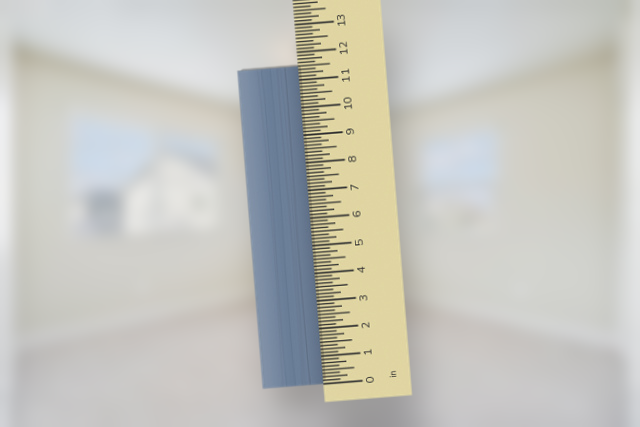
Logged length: **11.5** in
